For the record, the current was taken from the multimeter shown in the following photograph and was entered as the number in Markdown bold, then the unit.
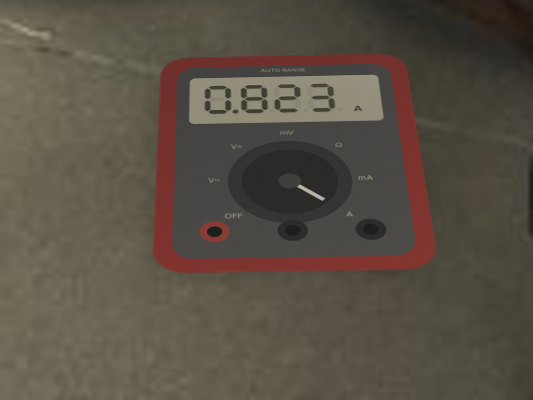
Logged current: **0.823** A
